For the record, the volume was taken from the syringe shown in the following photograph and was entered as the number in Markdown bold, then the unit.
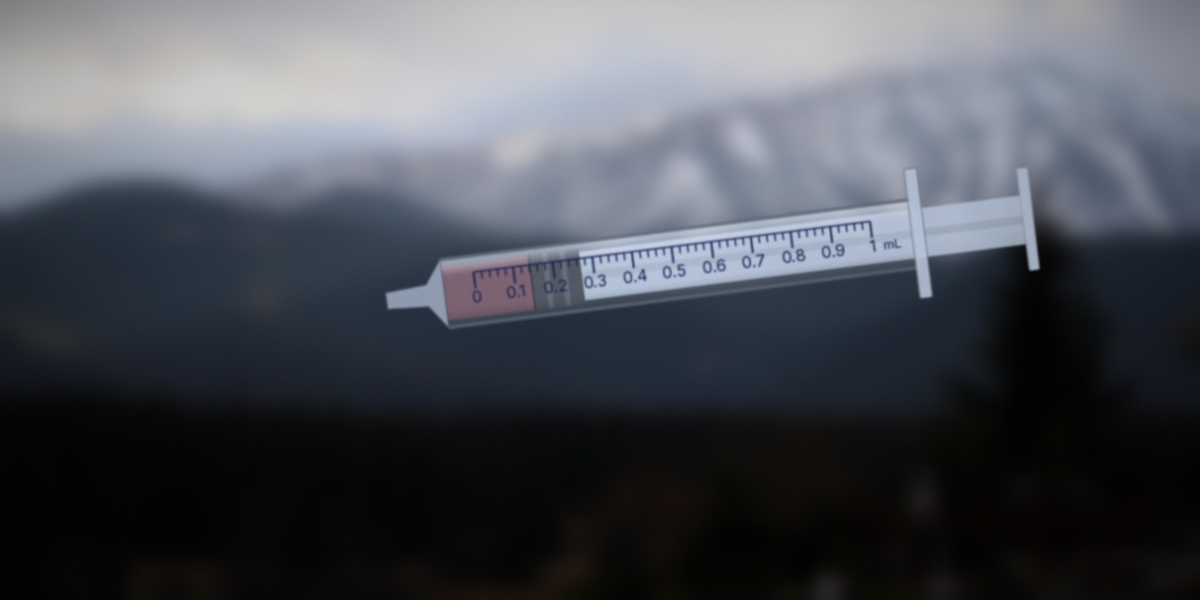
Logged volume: **0.14** mL
